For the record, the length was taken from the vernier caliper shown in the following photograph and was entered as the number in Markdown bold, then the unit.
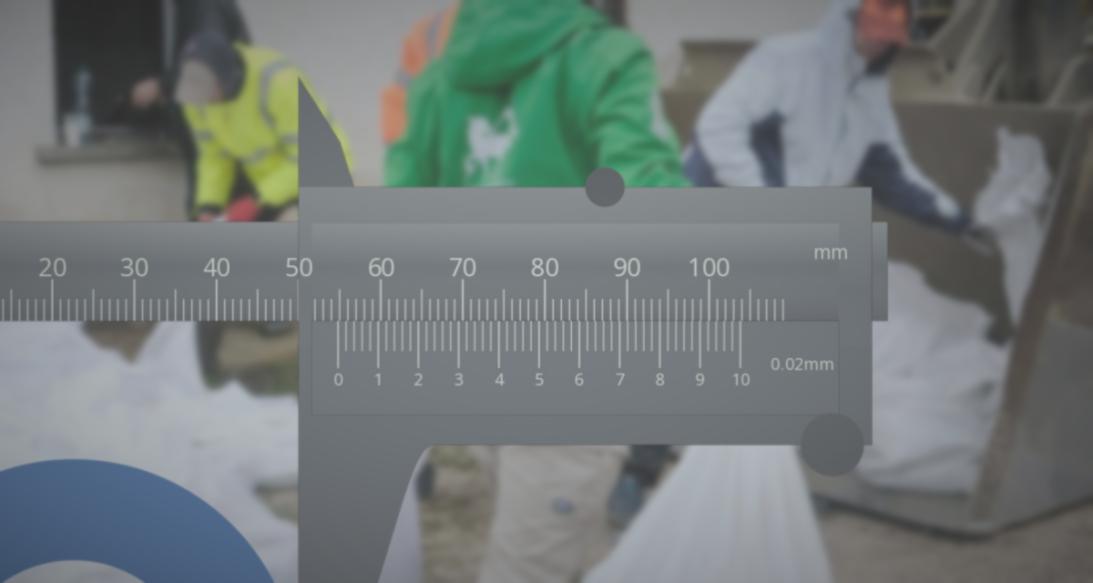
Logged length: **54.8** mm
